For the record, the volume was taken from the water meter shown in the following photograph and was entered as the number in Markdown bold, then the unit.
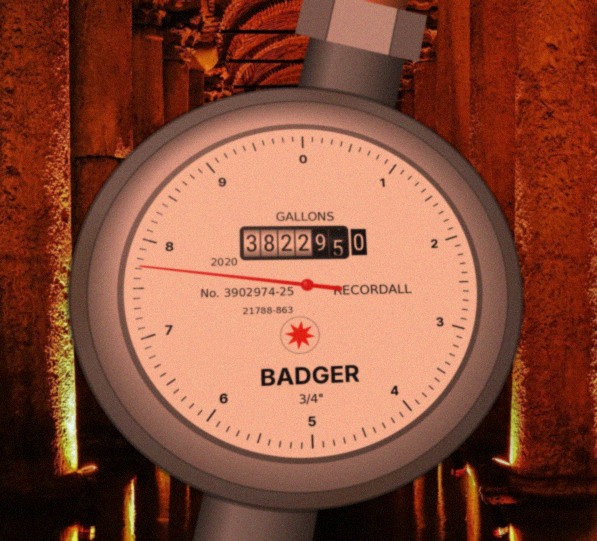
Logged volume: **3822947.7** gal
